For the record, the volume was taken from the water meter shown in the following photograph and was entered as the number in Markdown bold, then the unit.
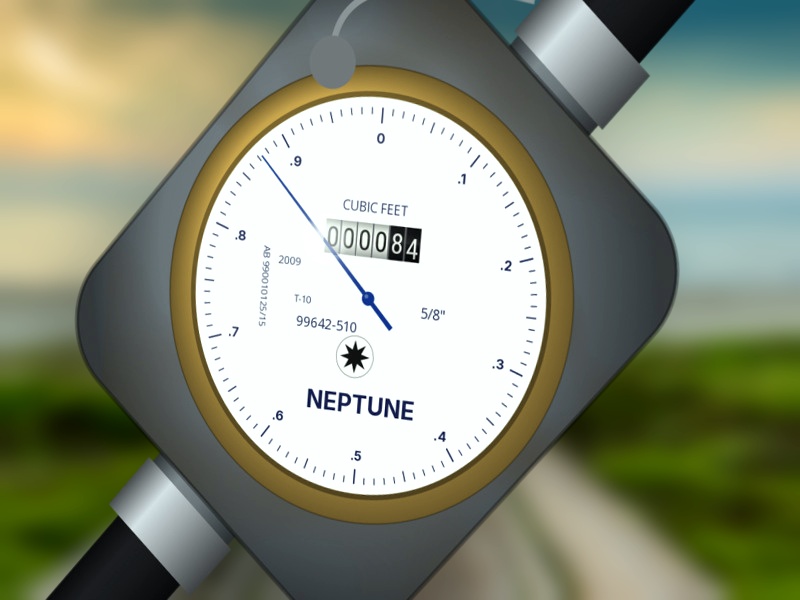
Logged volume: **83.87** ft³
